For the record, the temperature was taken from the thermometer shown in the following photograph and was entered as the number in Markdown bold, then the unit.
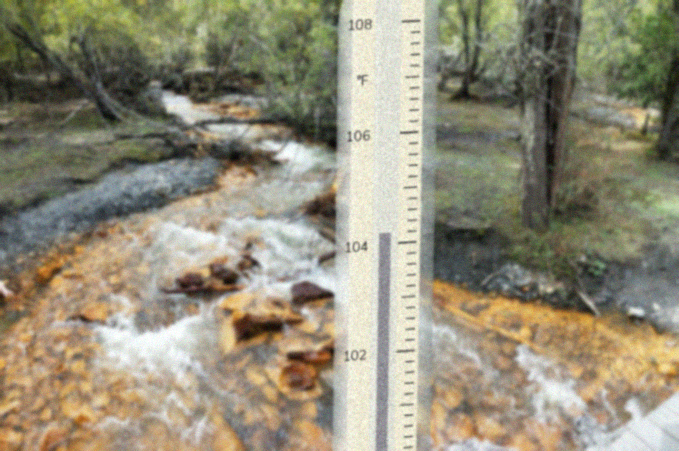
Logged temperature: **104.2** °F
